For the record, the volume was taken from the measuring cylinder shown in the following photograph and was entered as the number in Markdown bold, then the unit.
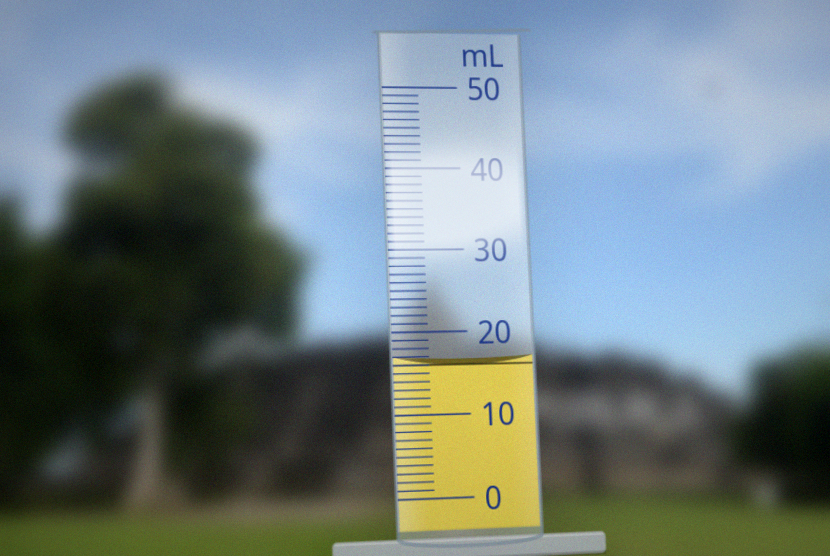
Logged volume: **16** mL
